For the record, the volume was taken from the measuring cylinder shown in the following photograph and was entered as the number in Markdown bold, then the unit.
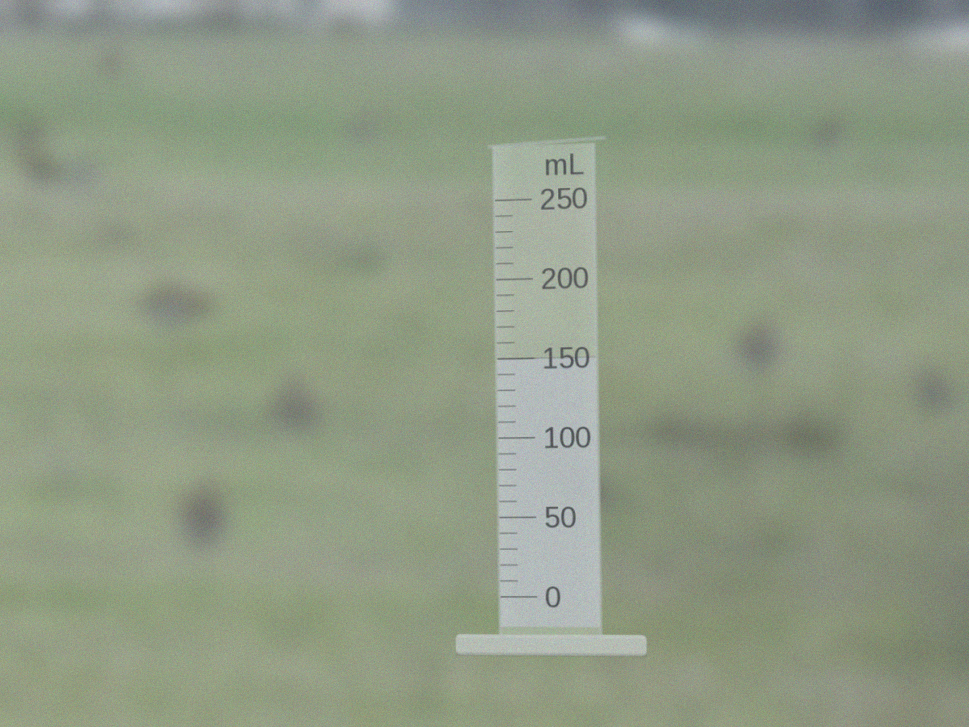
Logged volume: **150** mL
